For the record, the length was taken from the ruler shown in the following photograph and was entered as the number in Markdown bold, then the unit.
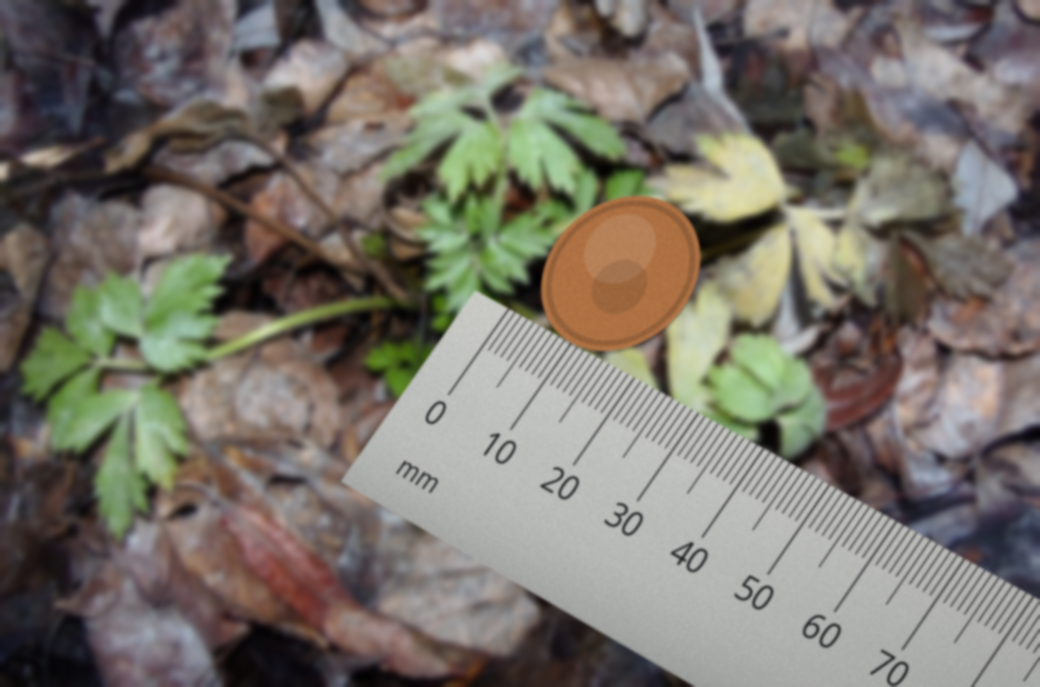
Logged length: **20** mm
